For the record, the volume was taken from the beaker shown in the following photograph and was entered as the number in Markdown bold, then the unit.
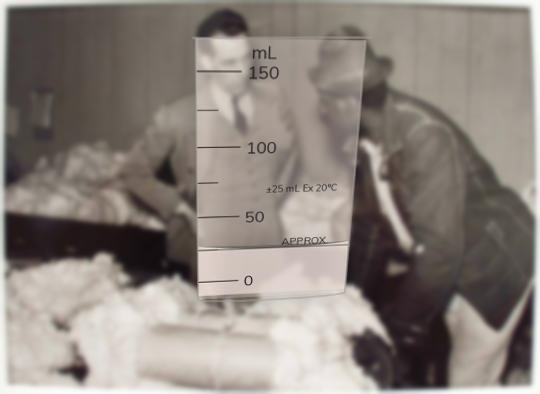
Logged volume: **25** mL
